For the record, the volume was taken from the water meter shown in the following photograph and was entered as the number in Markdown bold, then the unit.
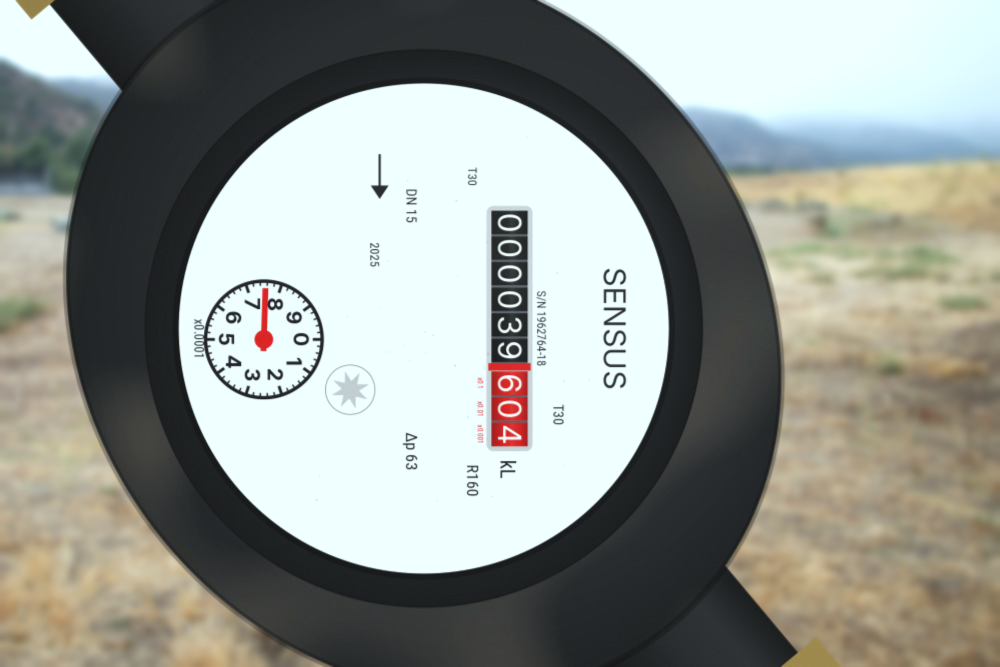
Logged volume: **39.6047** kL
